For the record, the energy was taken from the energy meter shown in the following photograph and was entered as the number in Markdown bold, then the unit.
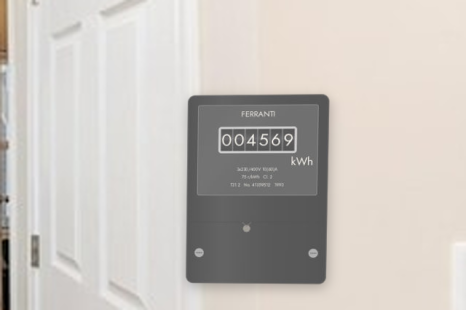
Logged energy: **4569** kWh
